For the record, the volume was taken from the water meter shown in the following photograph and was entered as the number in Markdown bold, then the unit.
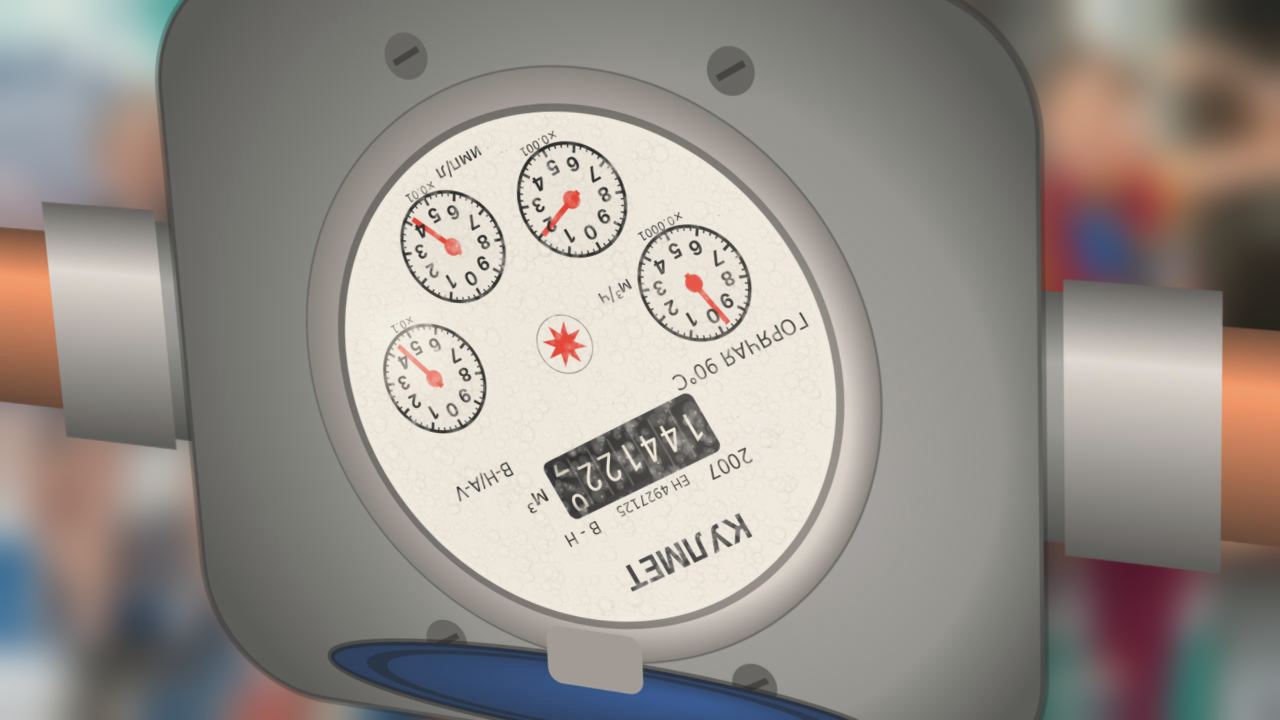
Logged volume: **1441226.4419** m³
